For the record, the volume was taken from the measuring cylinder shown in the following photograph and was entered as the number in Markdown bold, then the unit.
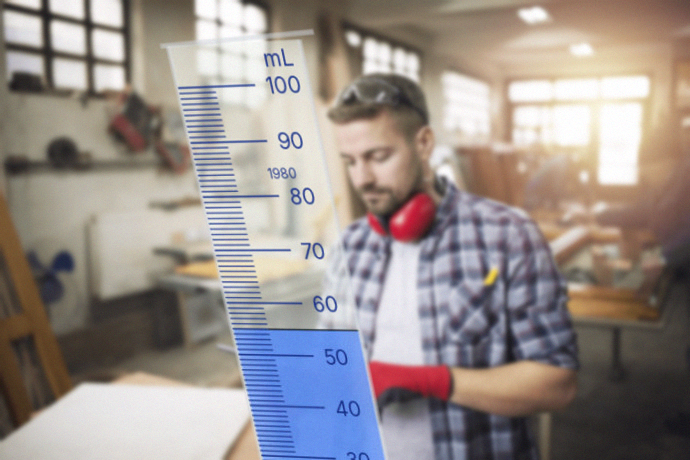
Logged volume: **55** mL
